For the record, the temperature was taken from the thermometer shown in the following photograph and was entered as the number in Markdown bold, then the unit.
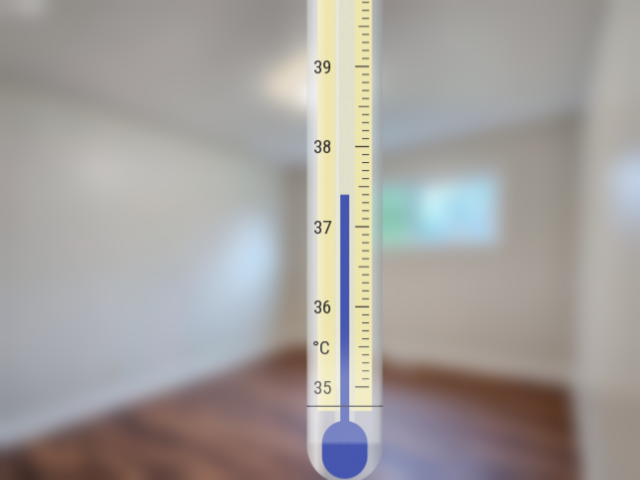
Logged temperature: **37.4** °C
